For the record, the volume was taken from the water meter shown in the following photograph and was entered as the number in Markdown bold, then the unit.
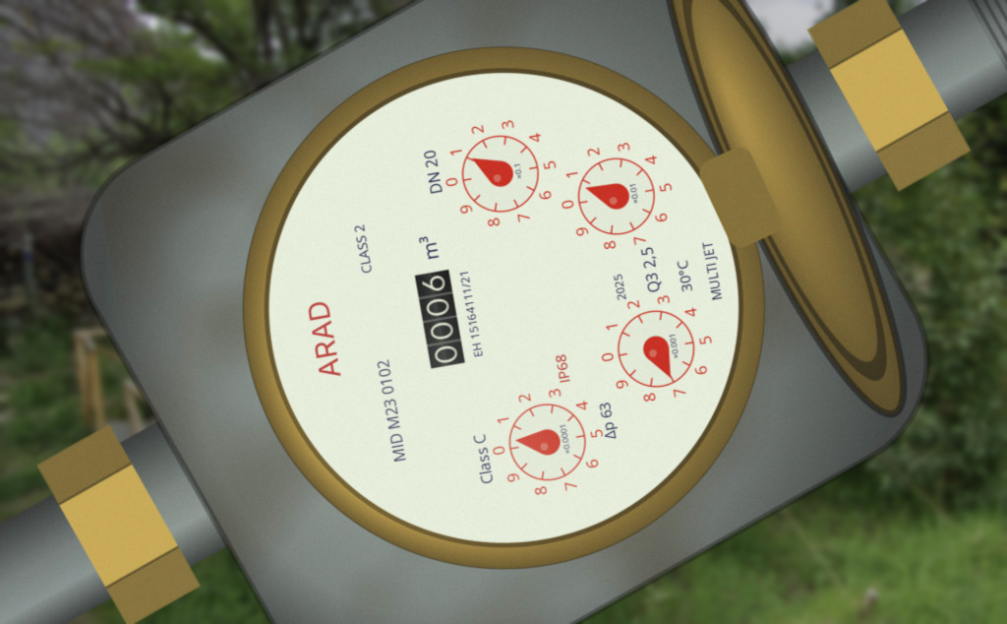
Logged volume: **6.1070** m³
